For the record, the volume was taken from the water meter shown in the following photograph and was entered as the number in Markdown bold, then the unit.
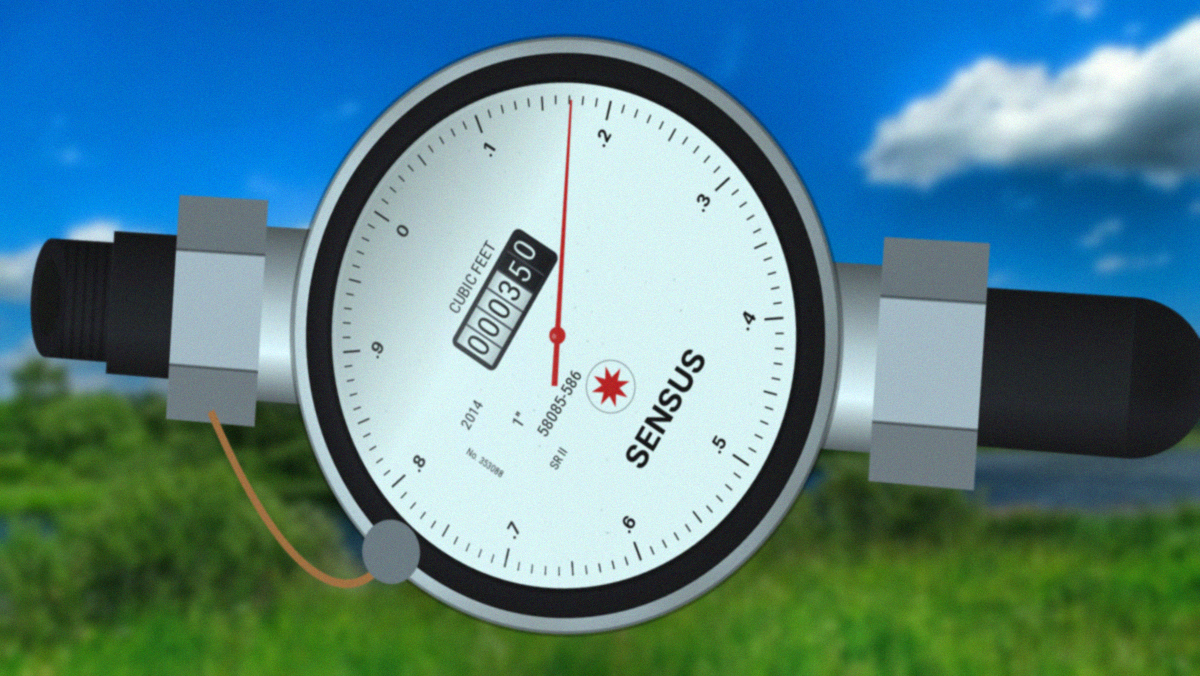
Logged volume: **350.17** ft³
